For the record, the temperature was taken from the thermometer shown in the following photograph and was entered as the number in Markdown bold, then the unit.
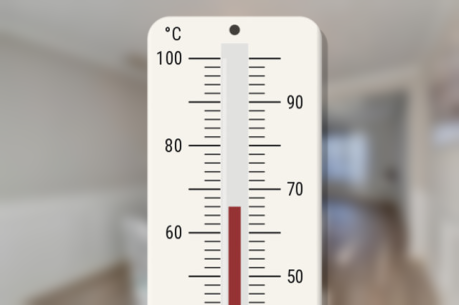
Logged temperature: **66** °C
